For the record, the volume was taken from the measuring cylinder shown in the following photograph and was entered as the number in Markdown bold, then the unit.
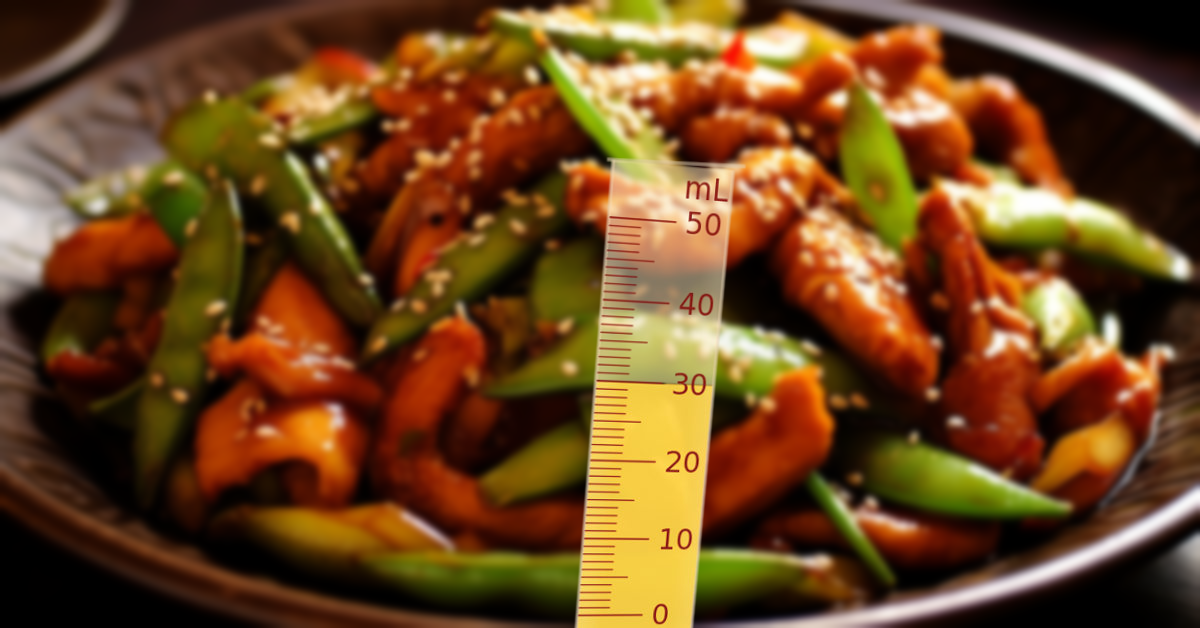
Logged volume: **30** mL
